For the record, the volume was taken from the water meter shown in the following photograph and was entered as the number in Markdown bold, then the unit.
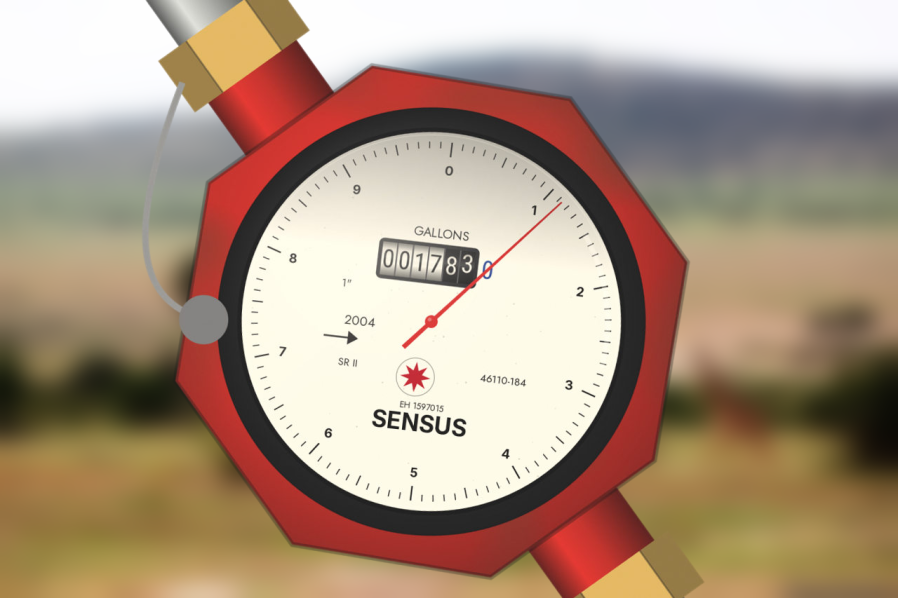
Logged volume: **17831.1** gal
